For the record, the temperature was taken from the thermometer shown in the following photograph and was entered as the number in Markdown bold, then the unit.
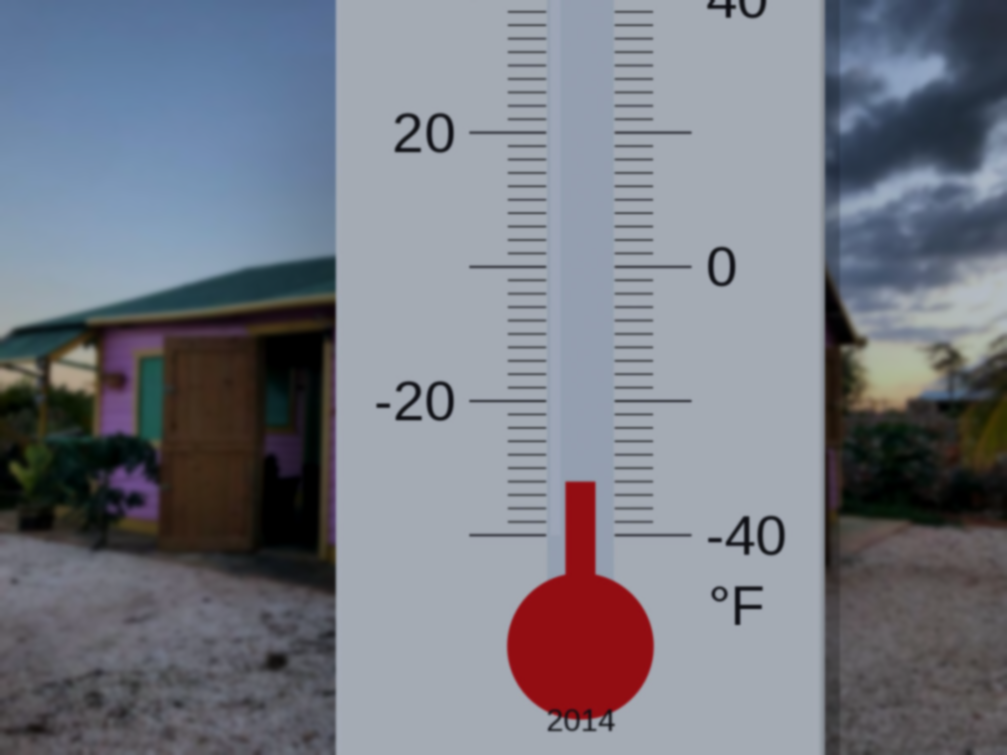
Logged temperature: **-32** °F
